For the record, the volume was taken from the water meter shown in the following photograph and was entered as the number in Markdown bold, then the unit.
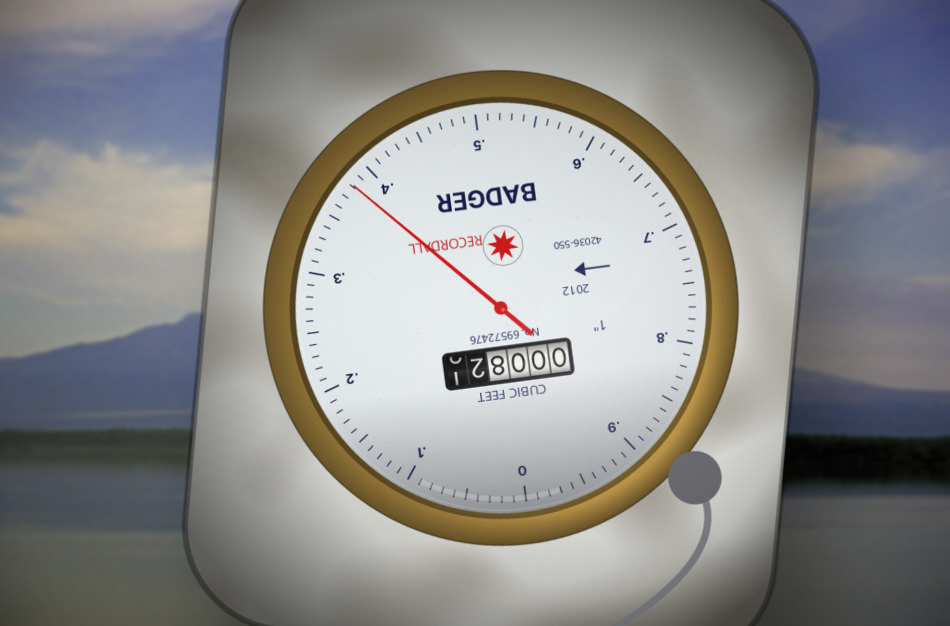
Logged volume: **821.38** ft³
